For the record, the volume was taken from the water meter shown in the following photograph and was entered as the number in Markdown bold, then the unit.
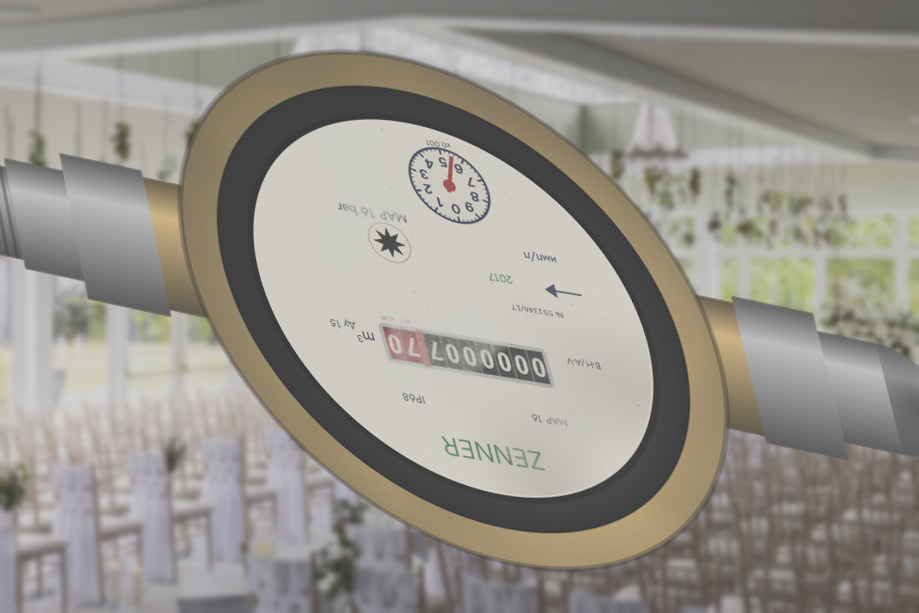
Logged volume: **7.705** m³
